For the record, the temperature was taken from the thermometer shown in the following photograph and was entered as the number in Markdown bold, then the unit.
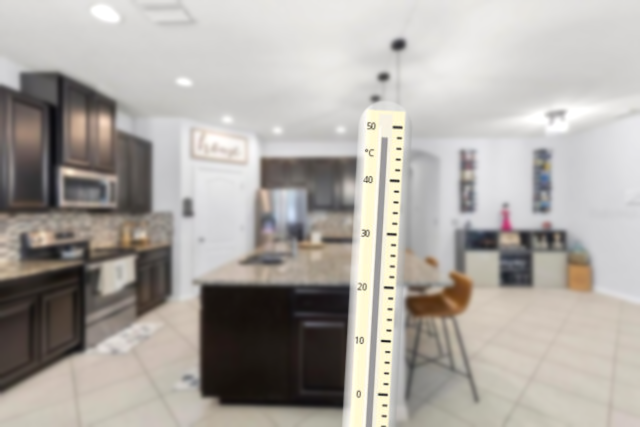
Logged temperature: **48** °C
